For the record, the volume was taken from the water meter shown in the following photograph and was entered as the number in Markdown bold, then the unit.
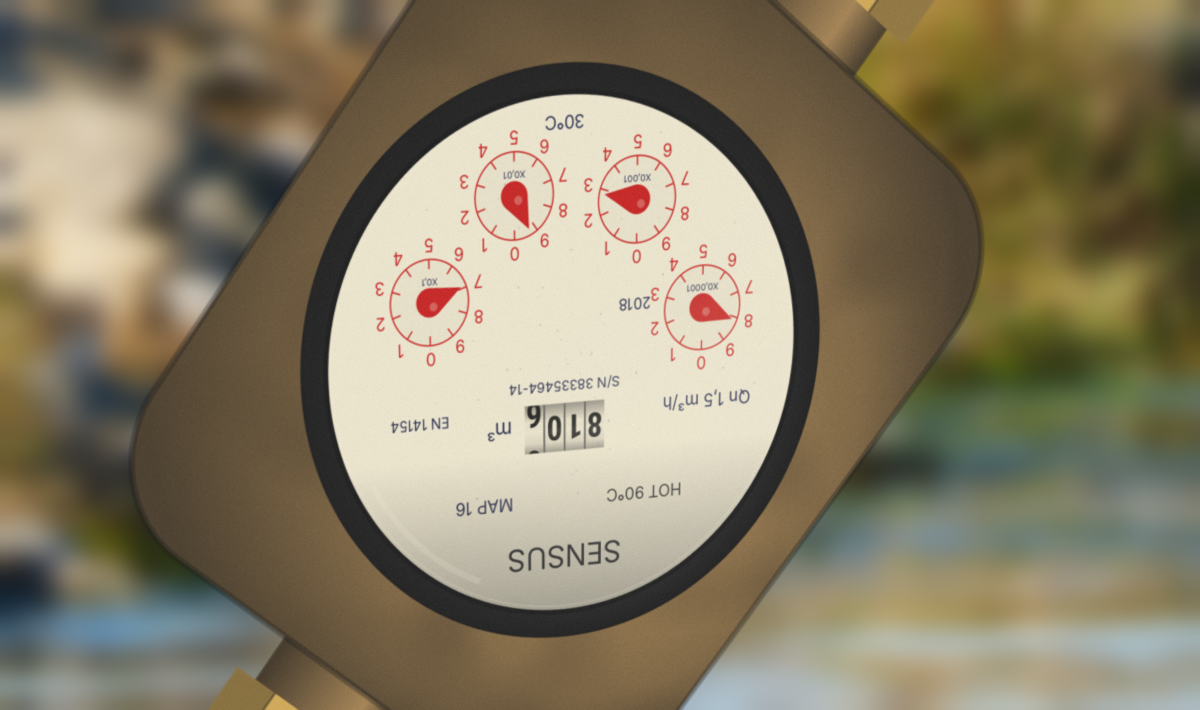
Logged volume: **8105.6928** m³
